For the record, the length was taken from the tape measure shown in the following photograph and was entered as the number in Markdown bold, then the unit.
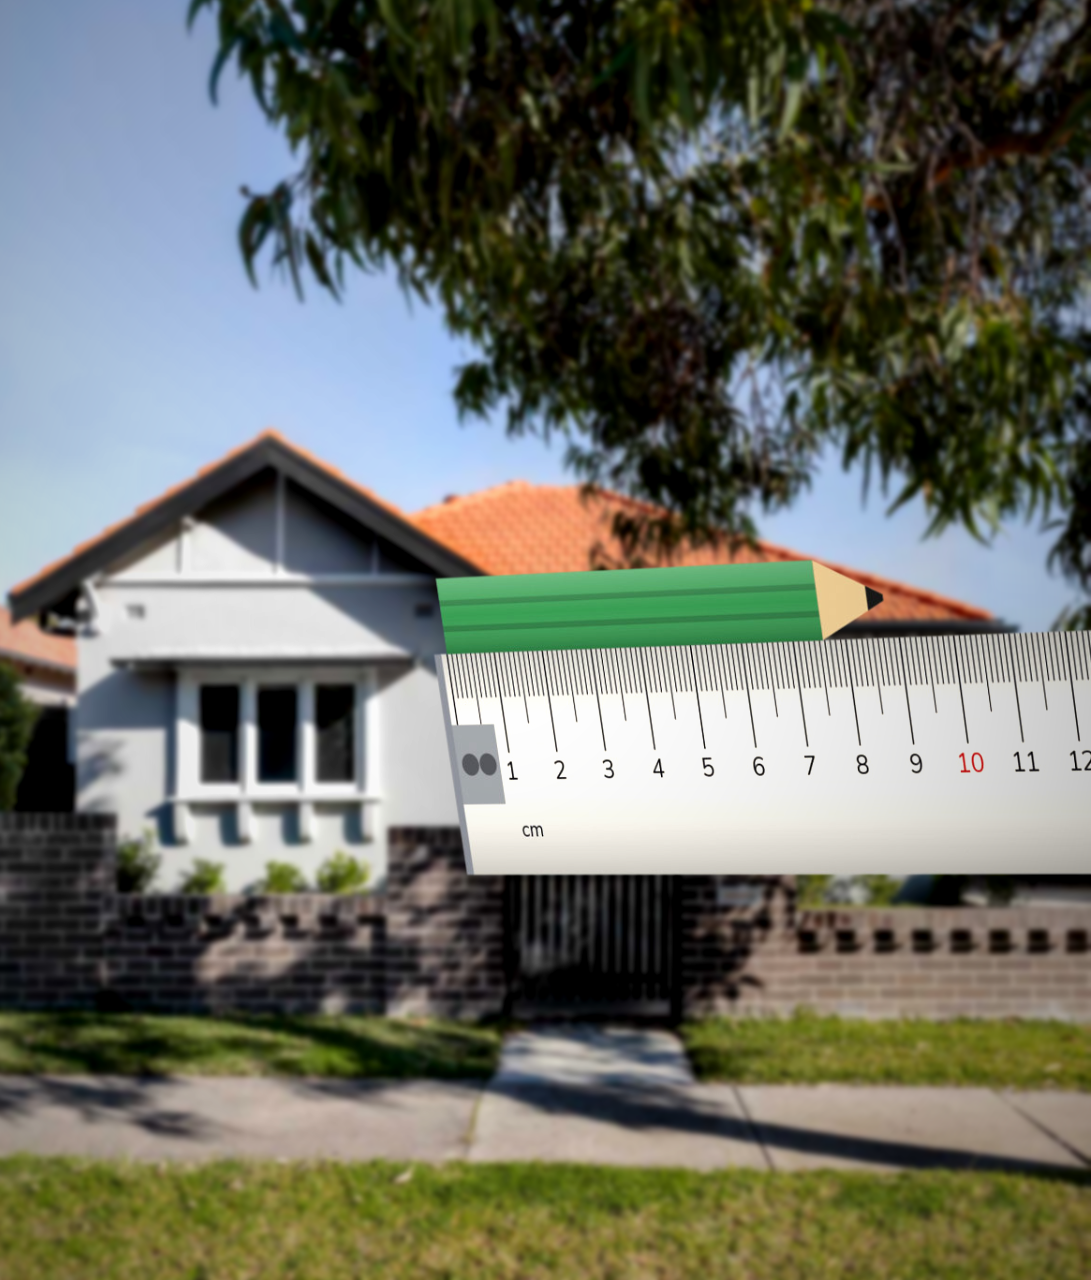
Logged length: **8.8** cm
